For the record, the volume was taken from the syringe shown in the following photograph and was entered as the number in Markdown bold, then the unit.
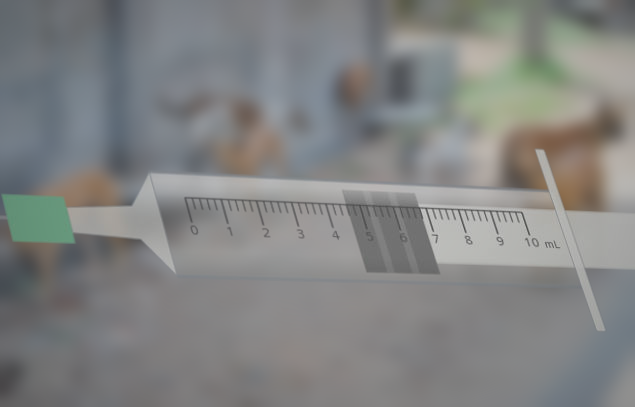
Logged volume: **4.6** mL
